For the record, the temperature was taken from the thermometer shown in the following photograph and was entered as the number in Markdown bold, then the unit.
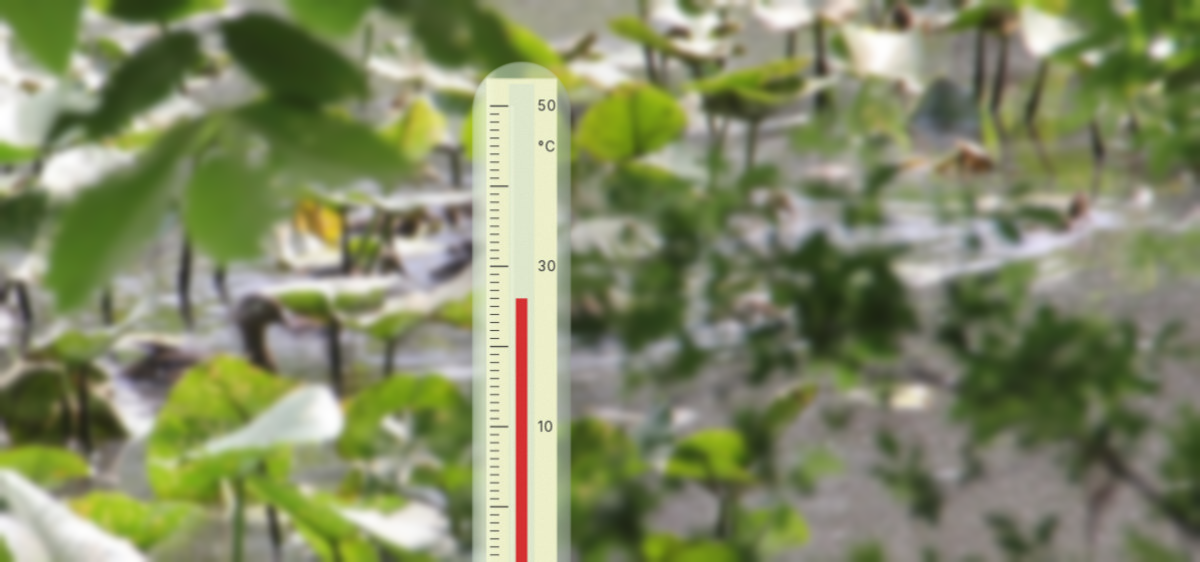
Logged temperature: **26** °C
